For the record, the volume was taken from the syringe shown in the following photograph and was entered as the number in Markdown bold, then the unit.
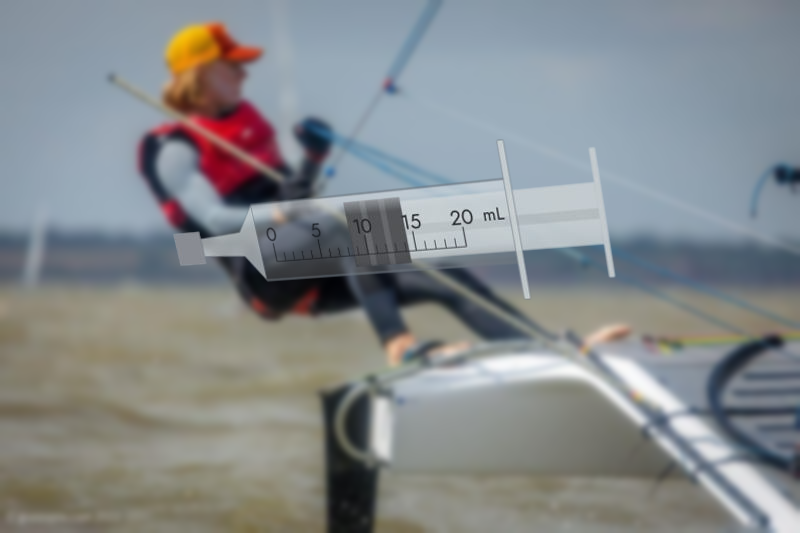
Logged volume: **8.5** mL
